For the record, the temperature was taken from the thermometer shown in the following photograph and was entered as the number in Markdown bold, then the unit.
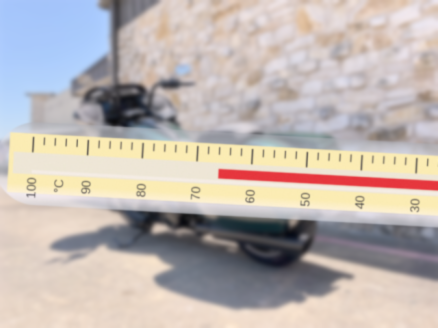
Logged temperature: **66** °C
